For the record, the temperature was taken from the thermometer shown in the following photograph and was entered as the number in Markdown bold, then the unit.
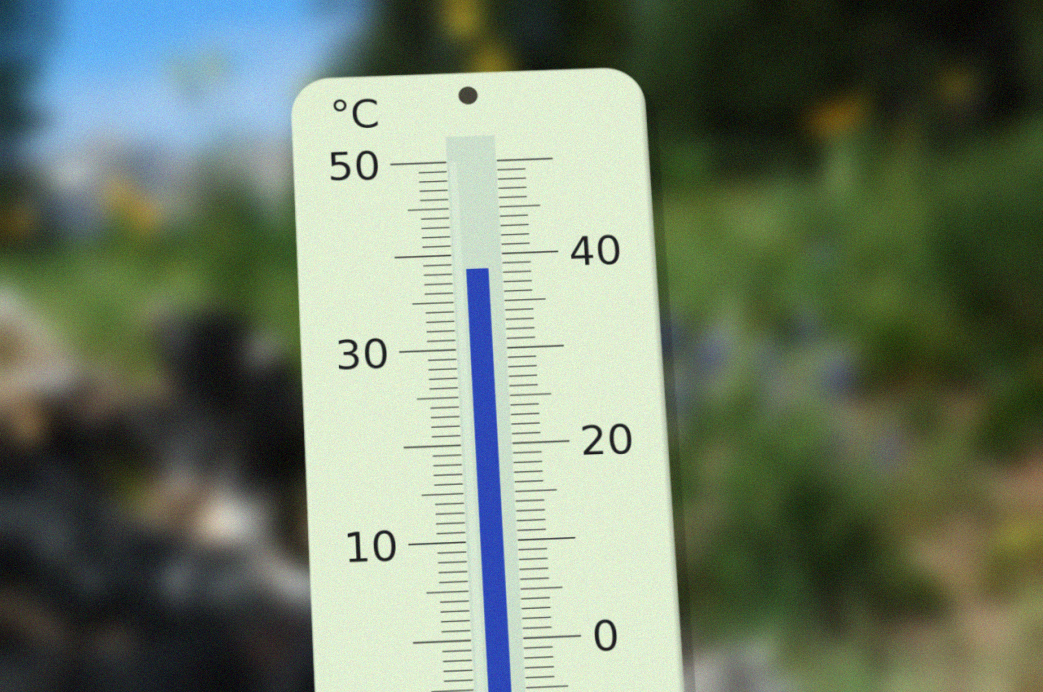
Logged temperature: **38.5** °C
